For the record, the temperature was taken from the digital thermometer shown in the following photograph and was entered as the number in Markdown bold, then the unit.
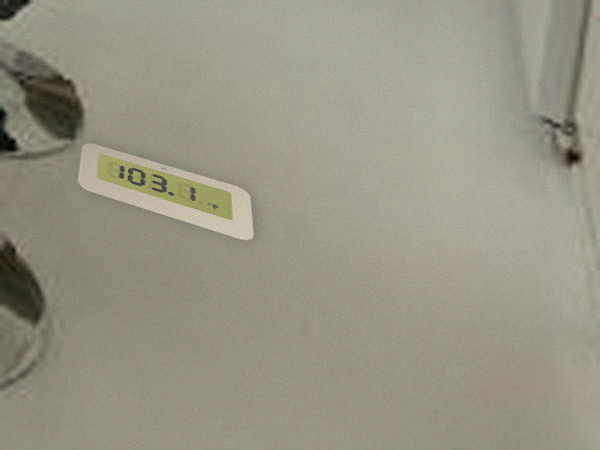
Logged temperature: **103.1** °F
